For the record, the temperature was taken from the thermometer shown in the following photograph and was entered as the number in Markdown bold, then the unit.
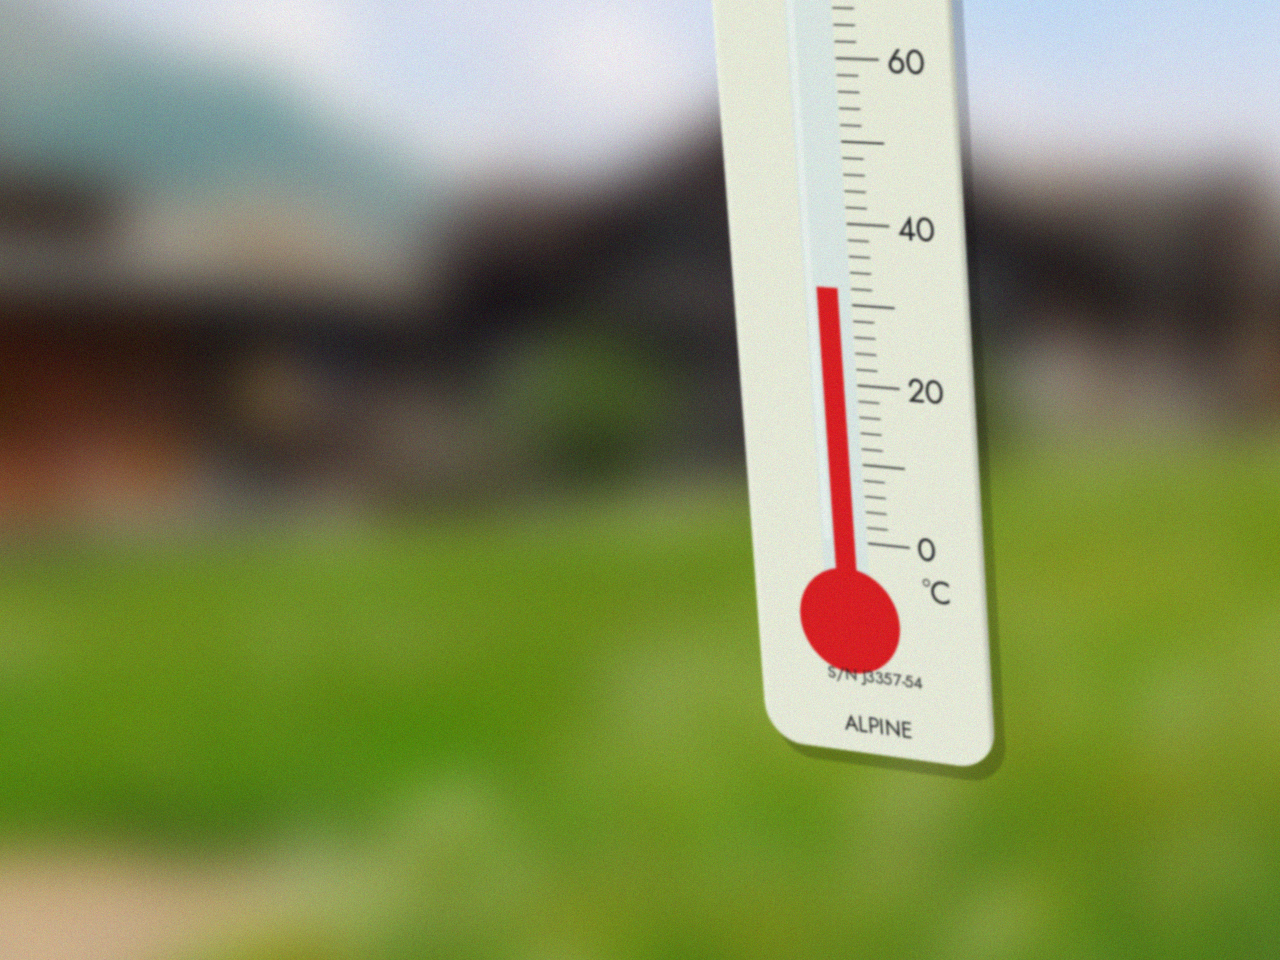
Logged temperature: **32** °C
